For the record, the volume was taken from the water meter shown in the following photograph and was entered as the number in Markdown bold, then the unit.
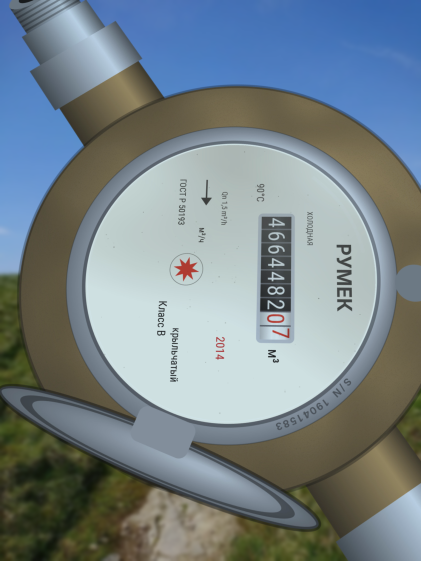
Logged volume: **4664482.07** m³
